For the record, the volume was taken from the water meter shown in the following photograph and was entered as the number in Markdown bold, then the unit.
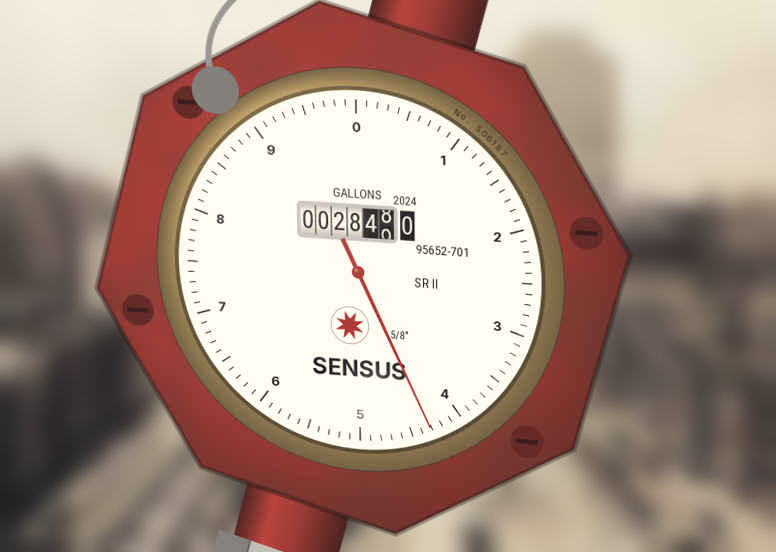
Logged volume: **28484.3** gal
